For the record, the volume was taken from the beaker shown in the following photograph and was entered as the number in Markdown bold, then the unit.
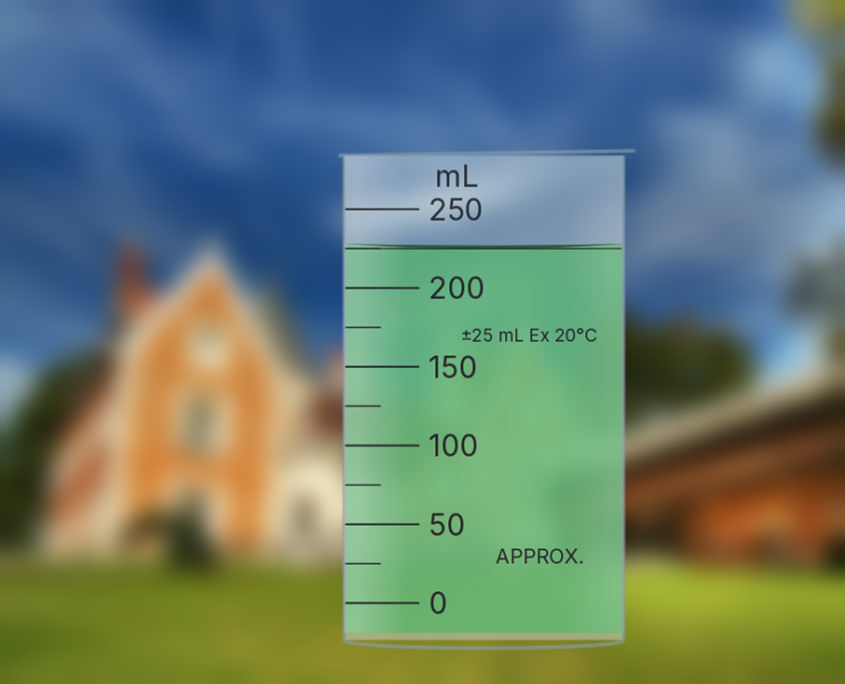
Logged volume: **225** mL
